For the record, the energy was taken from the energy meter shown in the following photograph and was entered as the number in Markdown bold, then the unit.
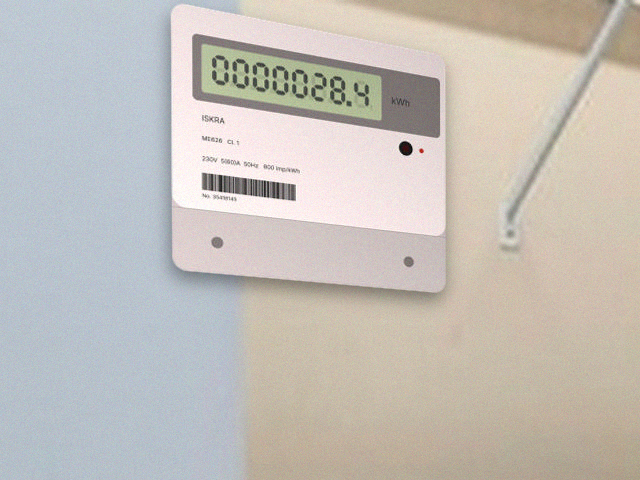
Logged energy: **28.4** kWh
